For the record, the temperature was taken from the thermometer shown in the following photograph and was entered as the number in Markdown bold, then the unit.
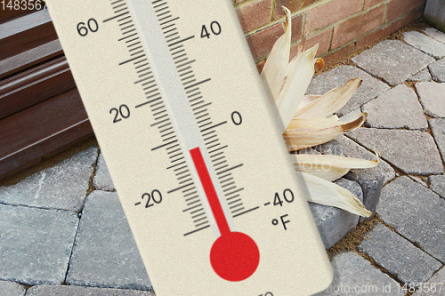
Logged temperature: **-6** °F
